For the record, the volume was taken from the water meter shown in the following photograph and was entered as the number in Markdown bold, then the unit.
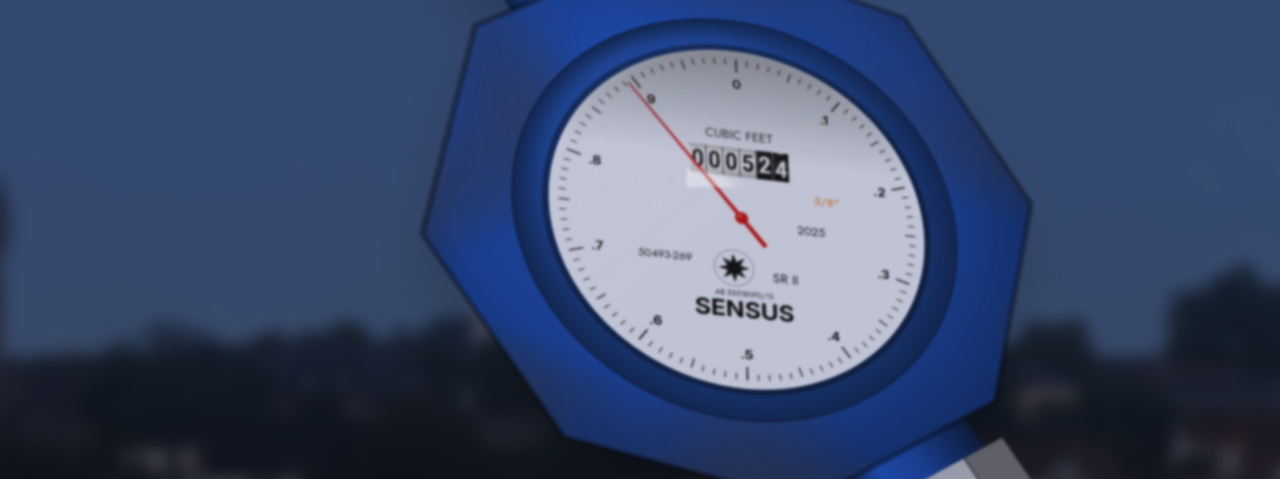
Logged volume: **523.89** ft³
